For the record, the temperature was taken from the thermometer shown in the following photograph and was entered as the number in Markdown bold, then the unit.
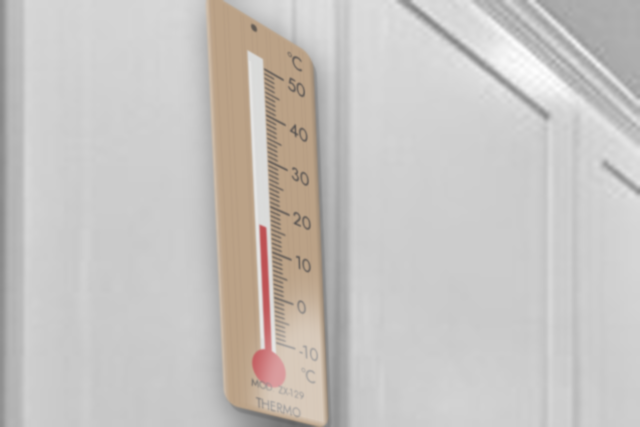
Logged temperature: **15** °C
